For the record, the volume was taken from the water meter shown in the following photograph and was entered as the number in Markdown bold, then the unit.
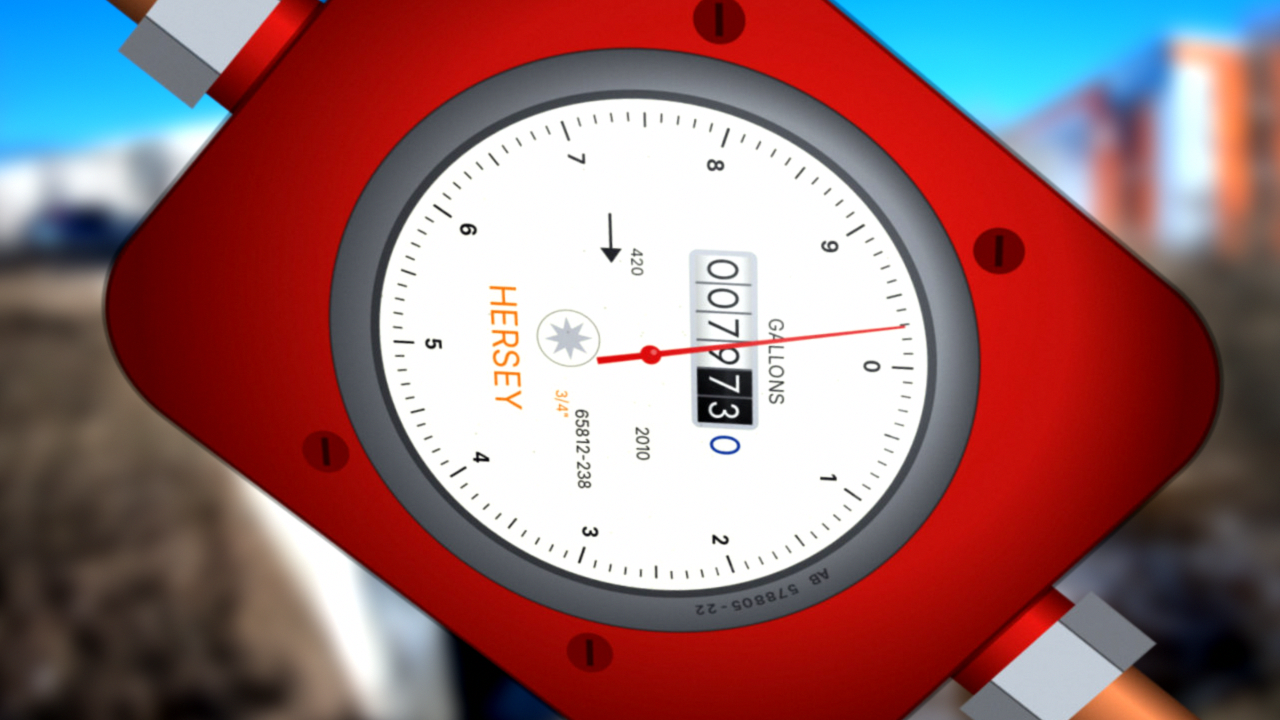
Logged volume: **79729.7** gal
